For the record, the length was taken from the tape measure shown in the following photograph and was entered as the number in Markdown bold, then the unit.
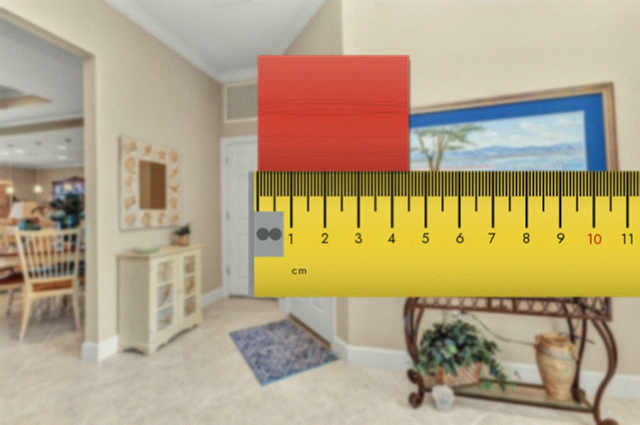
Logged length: **4.5** cm
